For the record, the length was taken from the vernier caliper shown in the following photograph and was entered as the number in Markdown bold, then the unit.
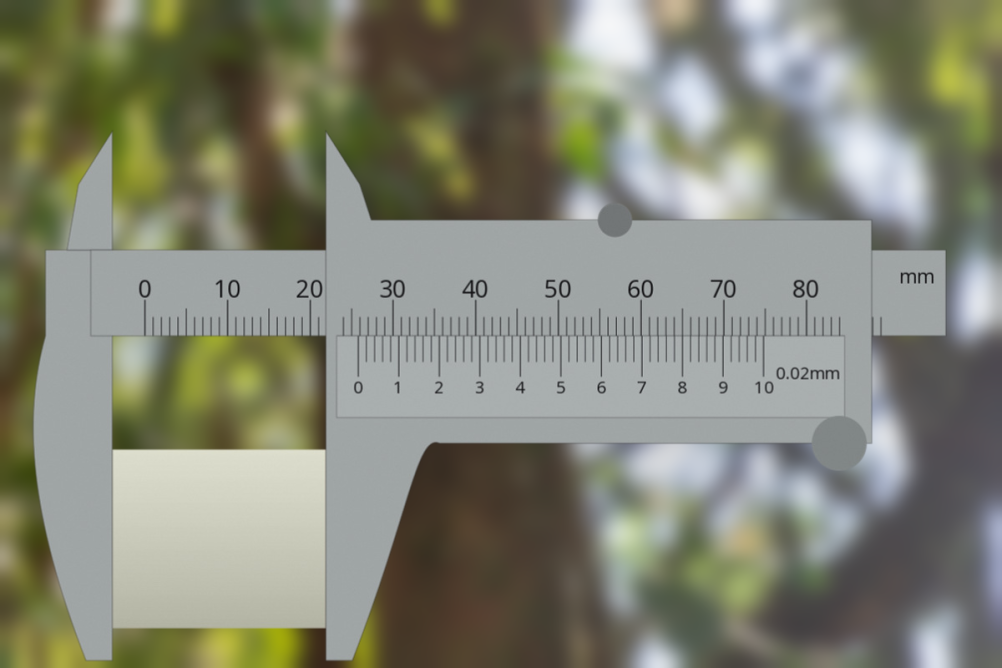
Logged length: **25.8** mm
